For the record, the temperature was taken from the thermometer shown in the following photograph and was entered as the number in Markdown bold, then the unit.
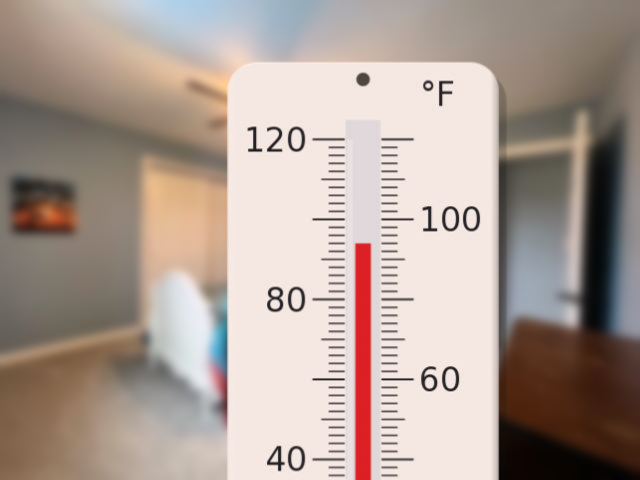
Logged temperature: **94** °F
